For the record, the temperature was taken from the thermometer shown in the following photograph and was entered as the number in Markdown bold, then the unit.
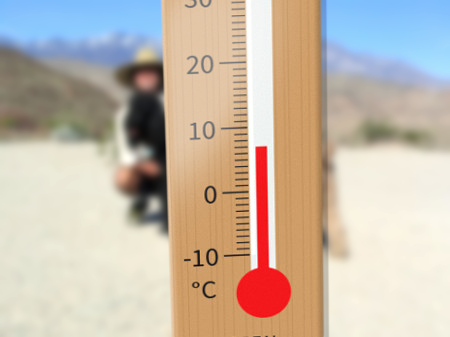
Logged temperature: **7** °C
